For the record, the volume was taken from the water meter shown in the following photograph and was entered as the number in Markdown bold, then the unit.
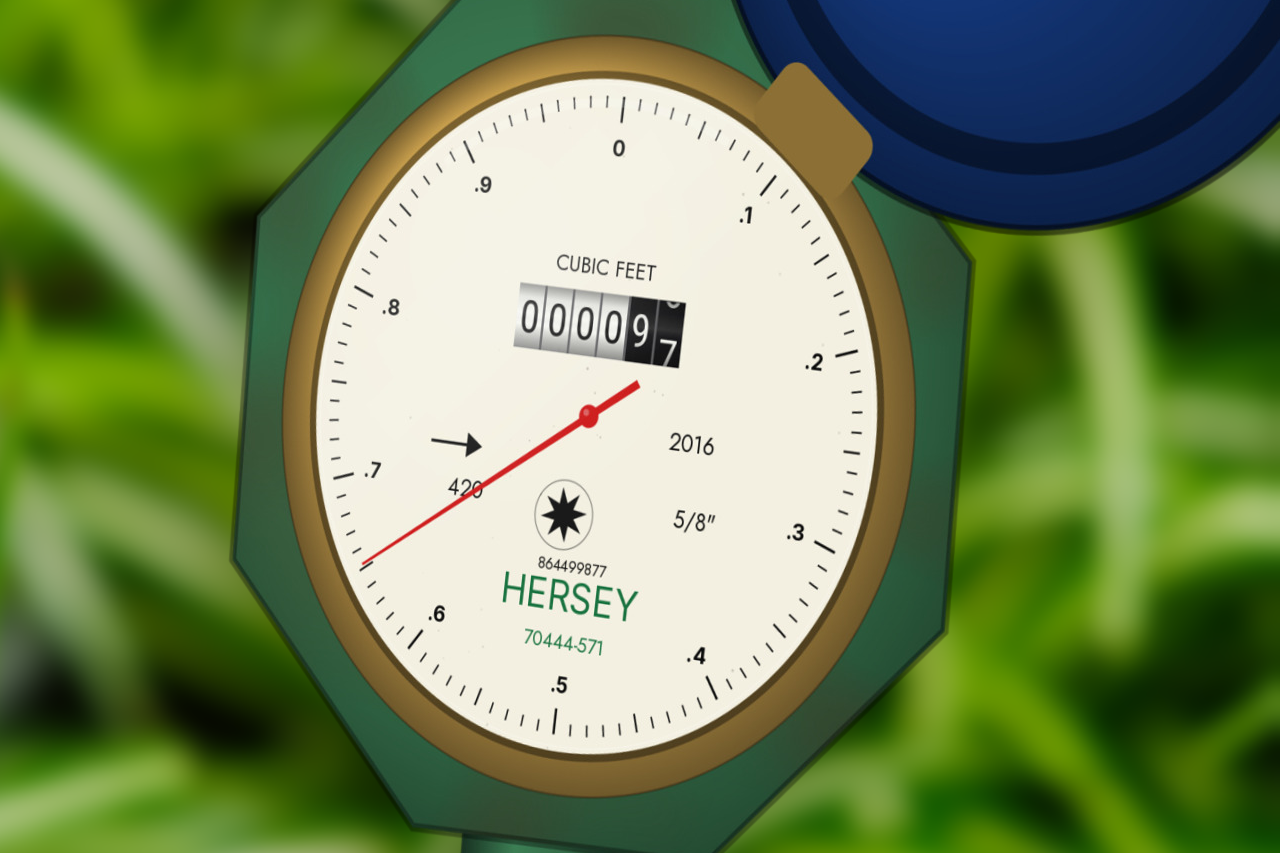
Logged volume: **96.65** ft³
